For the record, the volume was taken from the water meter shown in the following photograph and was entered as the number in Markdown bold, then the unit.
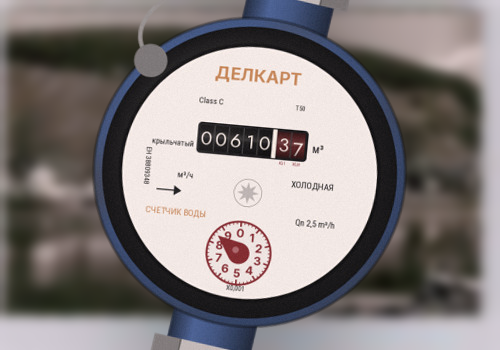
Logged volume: **610.368** m³
